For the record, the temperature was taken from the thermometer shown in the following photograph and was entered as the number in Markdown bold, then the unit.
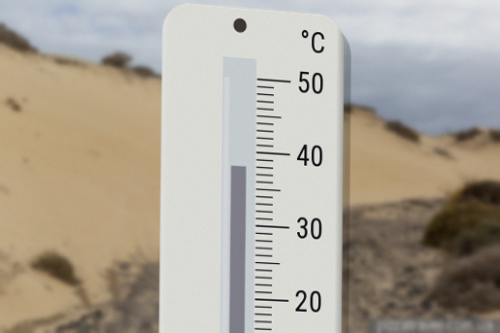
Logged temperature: **38** °C
